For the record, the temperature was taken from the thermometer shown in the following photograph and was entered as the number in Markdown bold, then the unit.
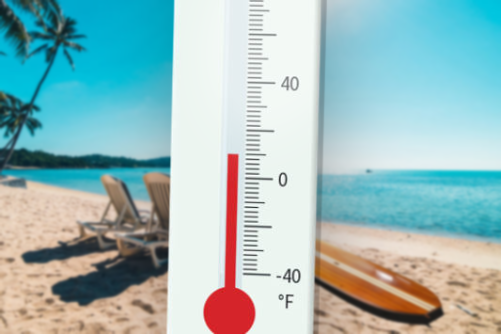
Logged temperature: **10** °F
